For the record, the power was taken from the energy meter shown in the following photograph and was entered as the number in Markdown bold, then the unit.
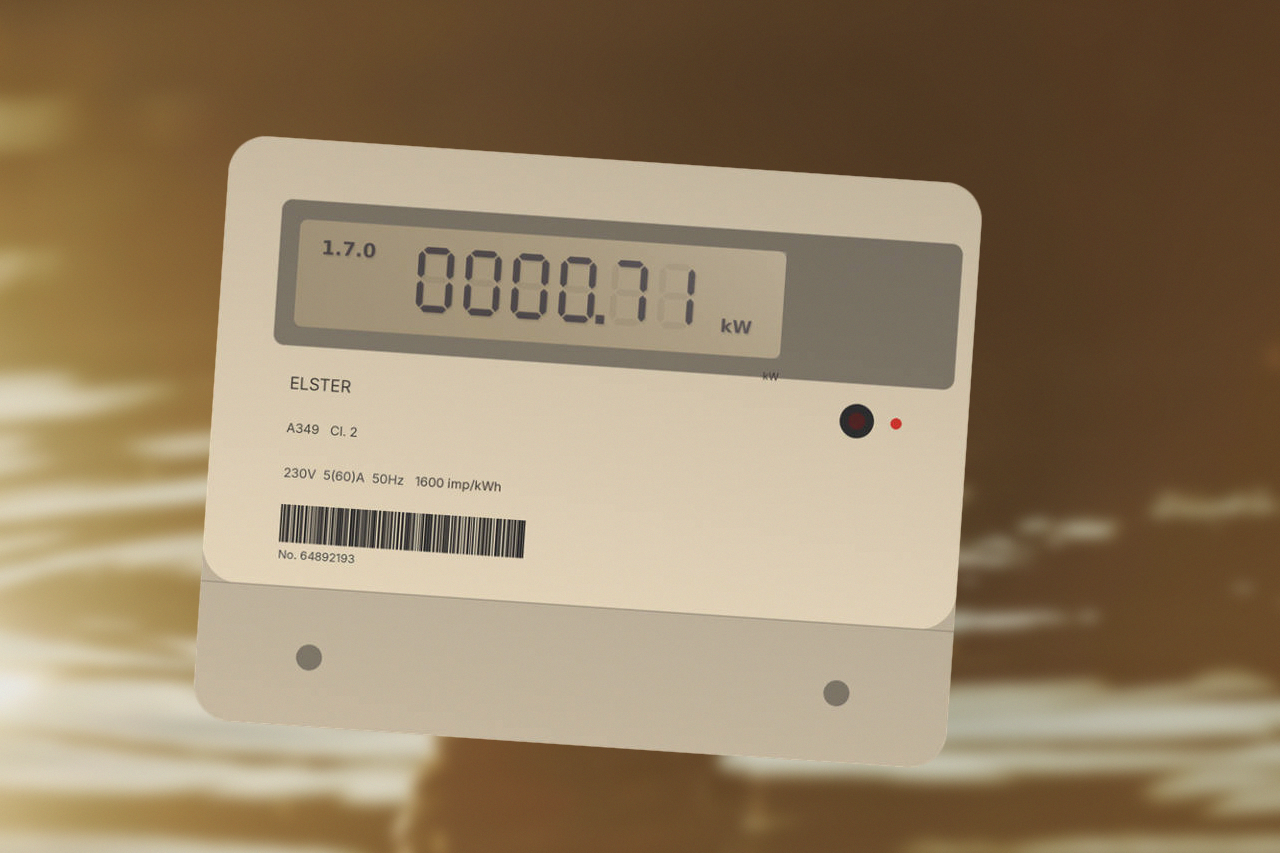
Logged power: **0.71** kW
